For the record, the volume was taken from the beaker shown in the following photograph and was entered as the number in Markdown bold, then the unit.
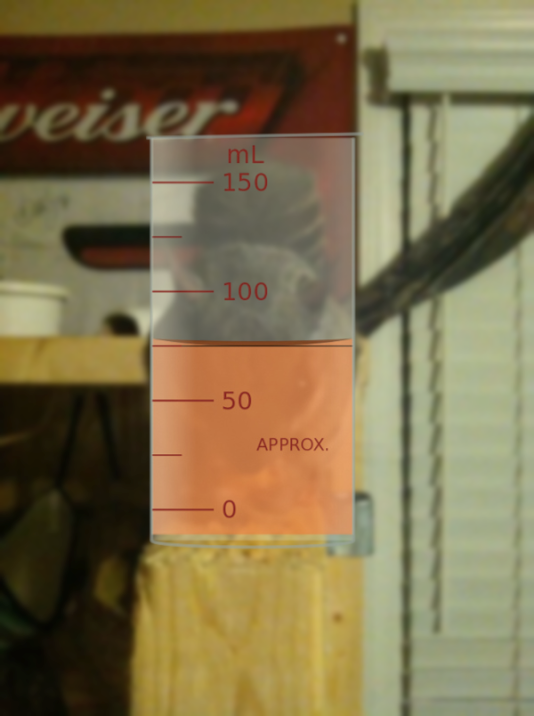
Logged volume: **75** mL
